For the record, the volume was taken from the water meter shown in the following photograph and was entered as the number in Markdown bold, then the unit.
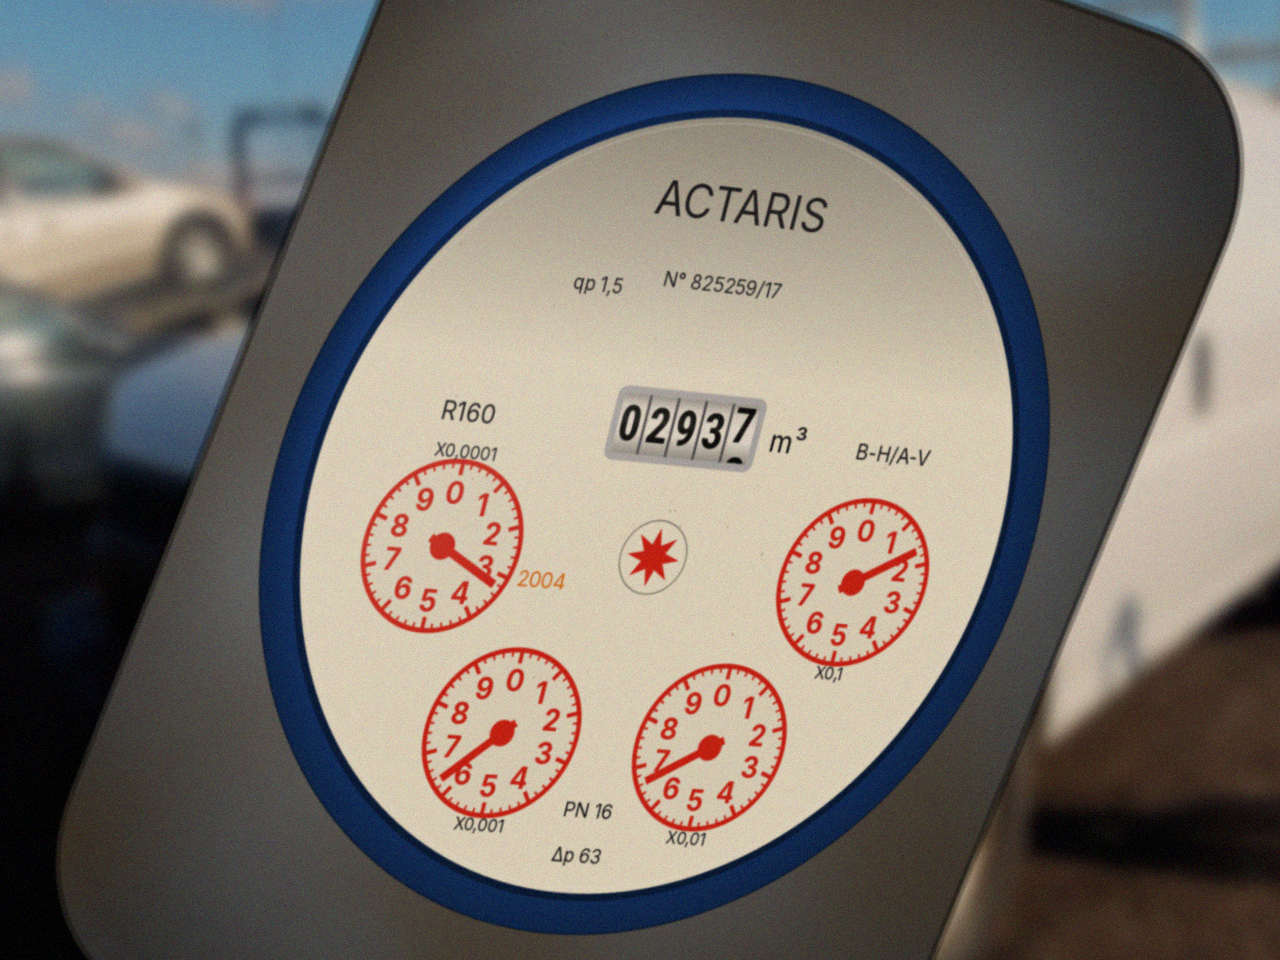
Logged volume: **2937.1663** m³
